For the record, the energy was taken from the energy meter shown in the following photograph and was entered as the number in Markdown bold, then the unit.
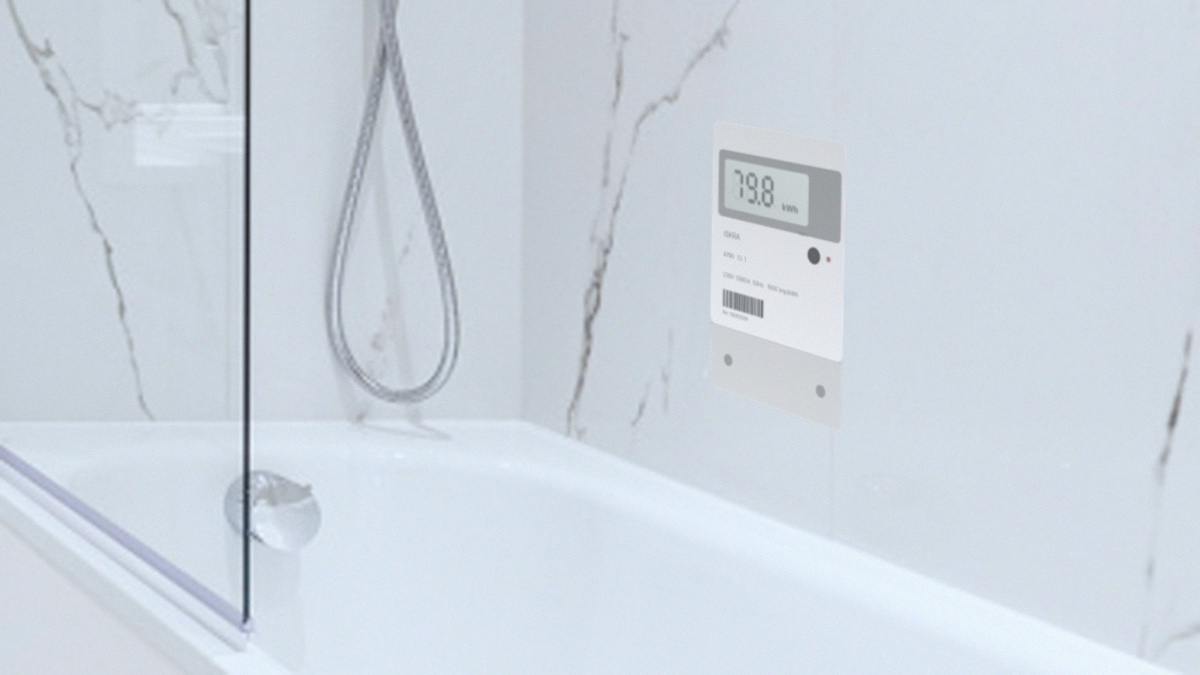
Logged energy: **79.8** kWh
